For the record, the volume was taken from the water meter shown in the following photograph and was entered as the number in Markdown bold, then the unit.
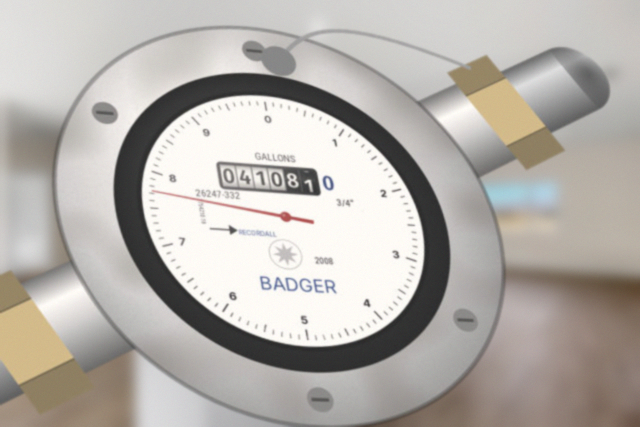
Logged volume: **410807.7** gal
